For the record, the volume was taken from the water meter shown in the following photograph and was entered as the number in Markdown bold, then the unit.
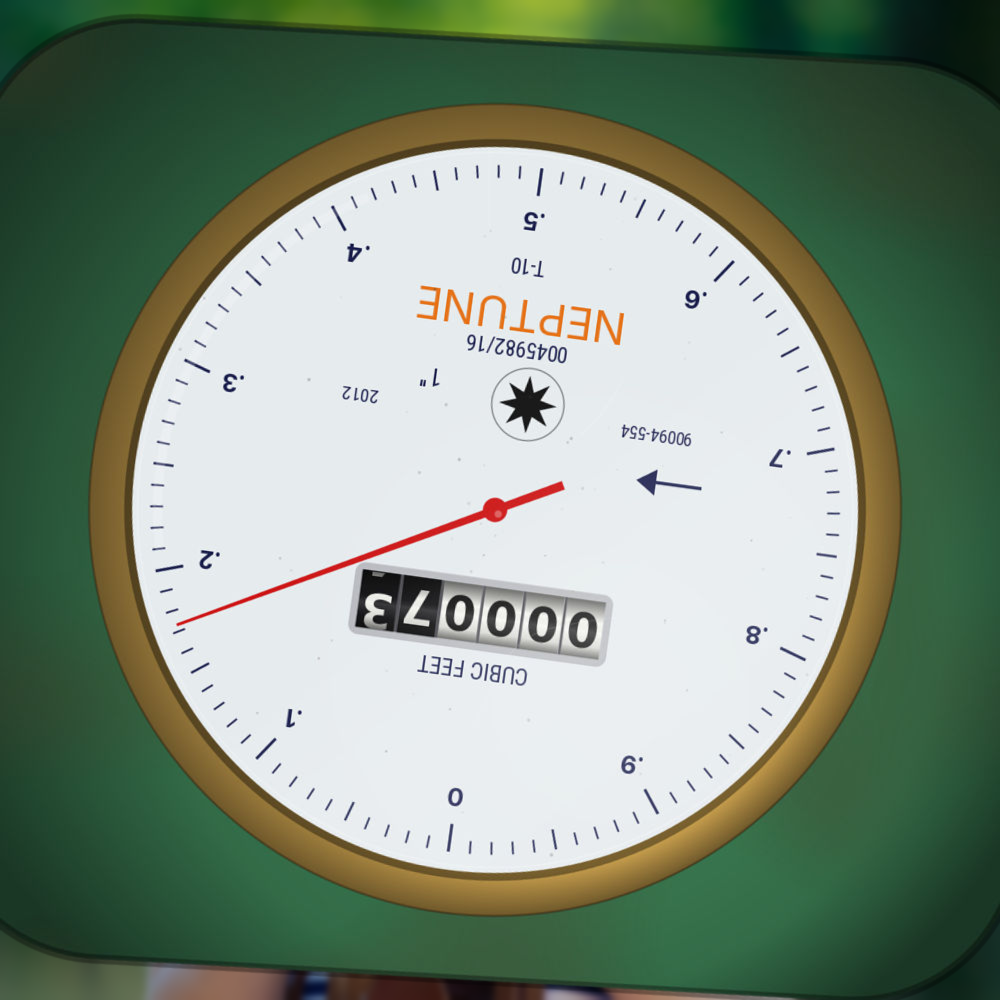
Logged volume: **73.17** ft³
